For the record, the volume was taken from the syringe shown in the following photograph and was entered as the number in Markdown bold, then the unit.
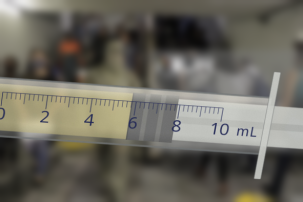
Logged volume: **5.8** mL
